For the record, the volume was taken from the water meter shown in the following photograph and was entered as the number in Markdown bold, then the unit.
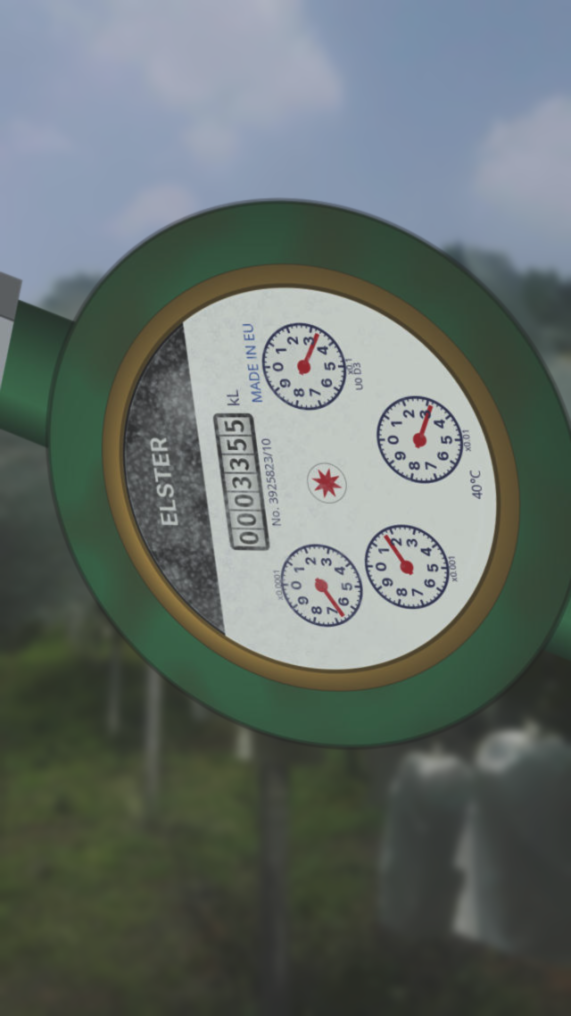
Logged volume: **3355.3316** kL
